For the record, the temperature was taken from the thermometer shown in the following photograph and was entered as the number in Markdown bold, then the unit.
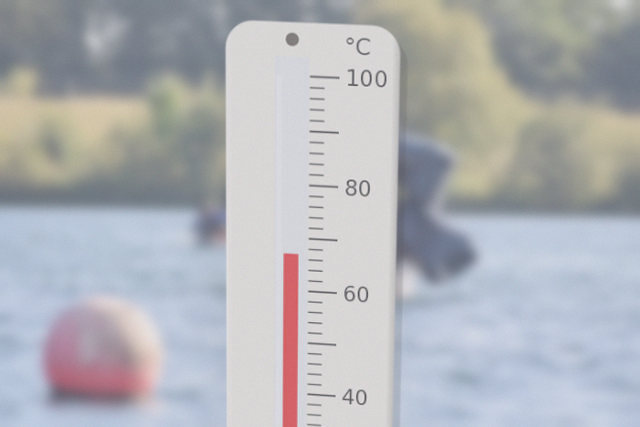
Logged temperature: **67** °C
